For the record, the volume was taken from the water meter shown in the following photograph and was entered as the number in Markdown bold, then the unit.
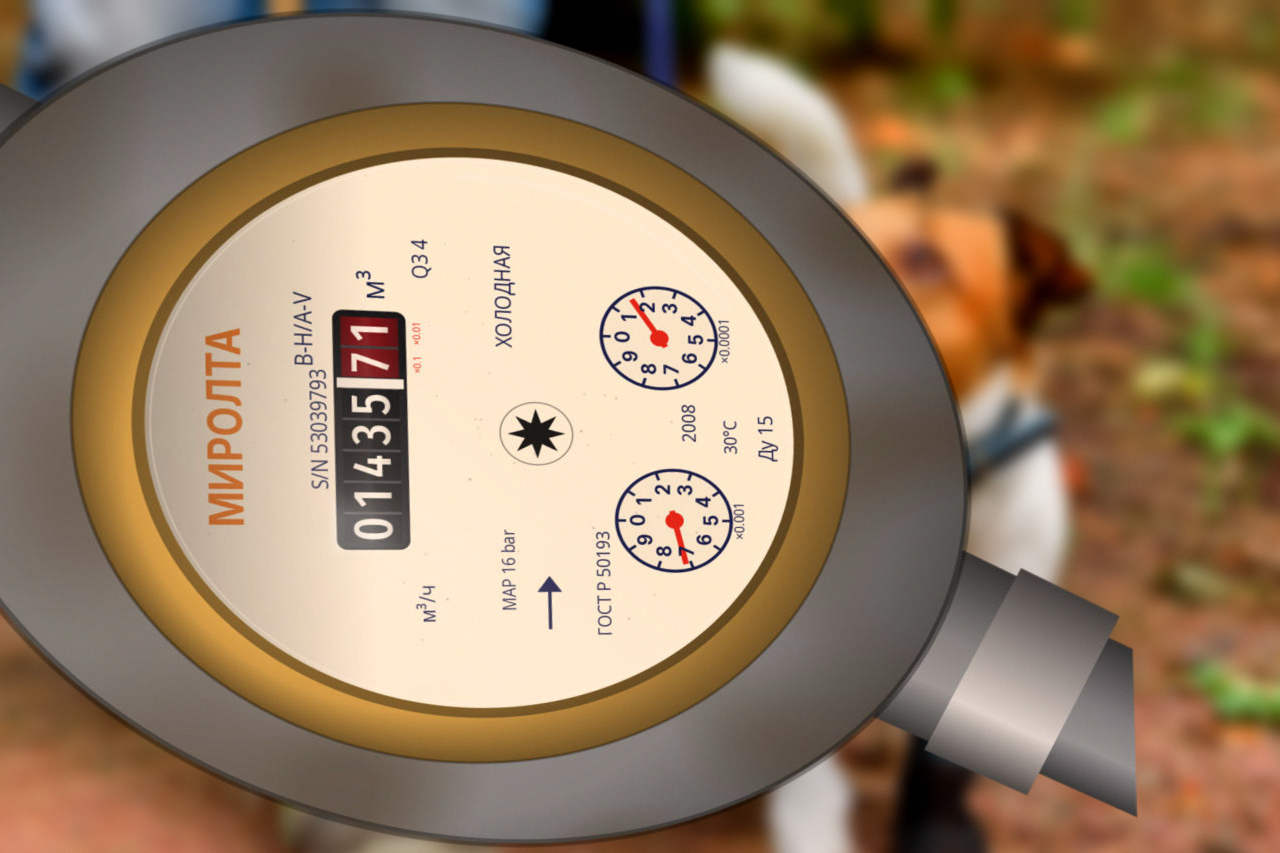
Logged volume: **1435.7171** m³
